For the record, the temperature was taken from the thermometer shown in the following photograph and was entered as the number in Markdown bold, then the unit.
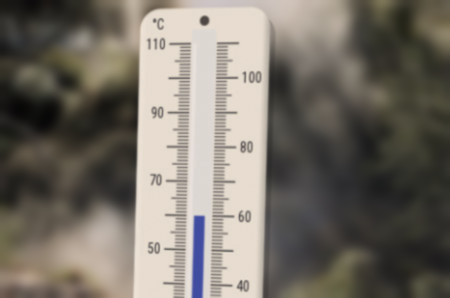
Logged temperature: **60** °C
